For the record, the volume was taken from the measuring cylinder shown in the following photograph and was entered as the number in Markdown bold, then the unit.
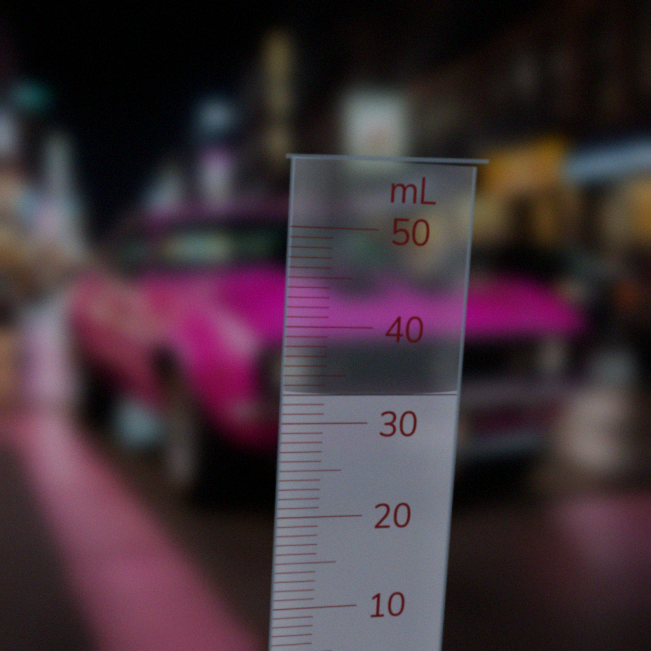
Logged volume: **33** mL
